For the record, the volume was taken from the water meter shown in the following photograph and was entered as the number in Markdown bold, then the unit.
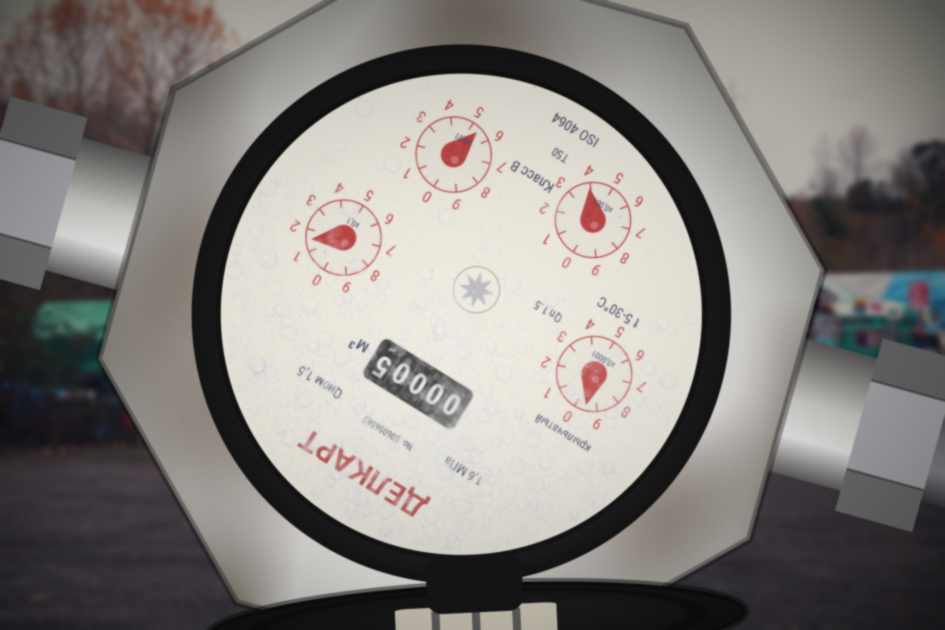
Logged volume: **5.1539** m³
